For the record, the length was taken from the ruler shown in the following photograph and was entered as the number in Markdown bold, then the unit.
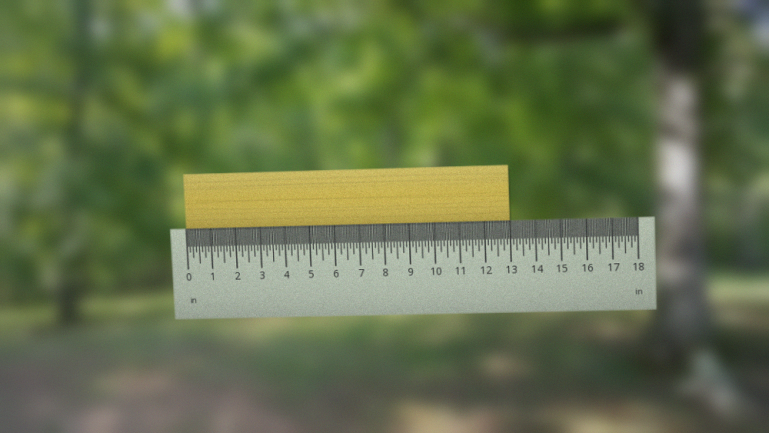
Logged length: **13** in
